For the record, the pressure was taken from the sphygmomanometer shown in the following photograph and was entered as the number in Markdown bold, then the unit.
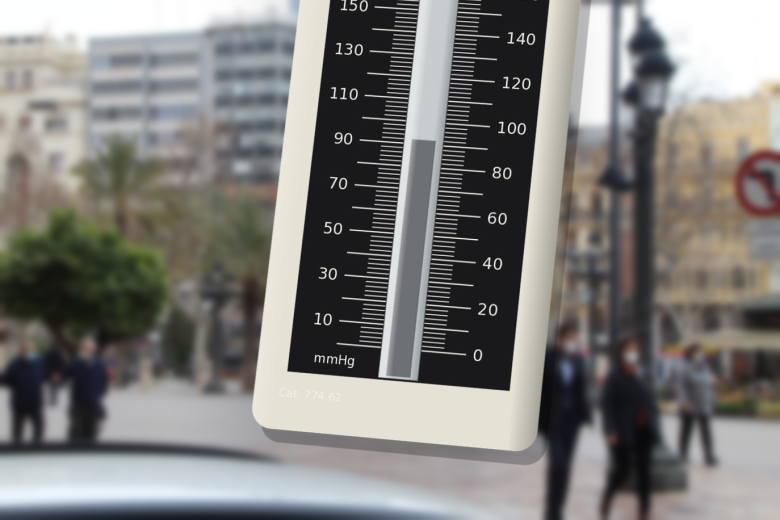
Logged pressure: **92** mmHg
